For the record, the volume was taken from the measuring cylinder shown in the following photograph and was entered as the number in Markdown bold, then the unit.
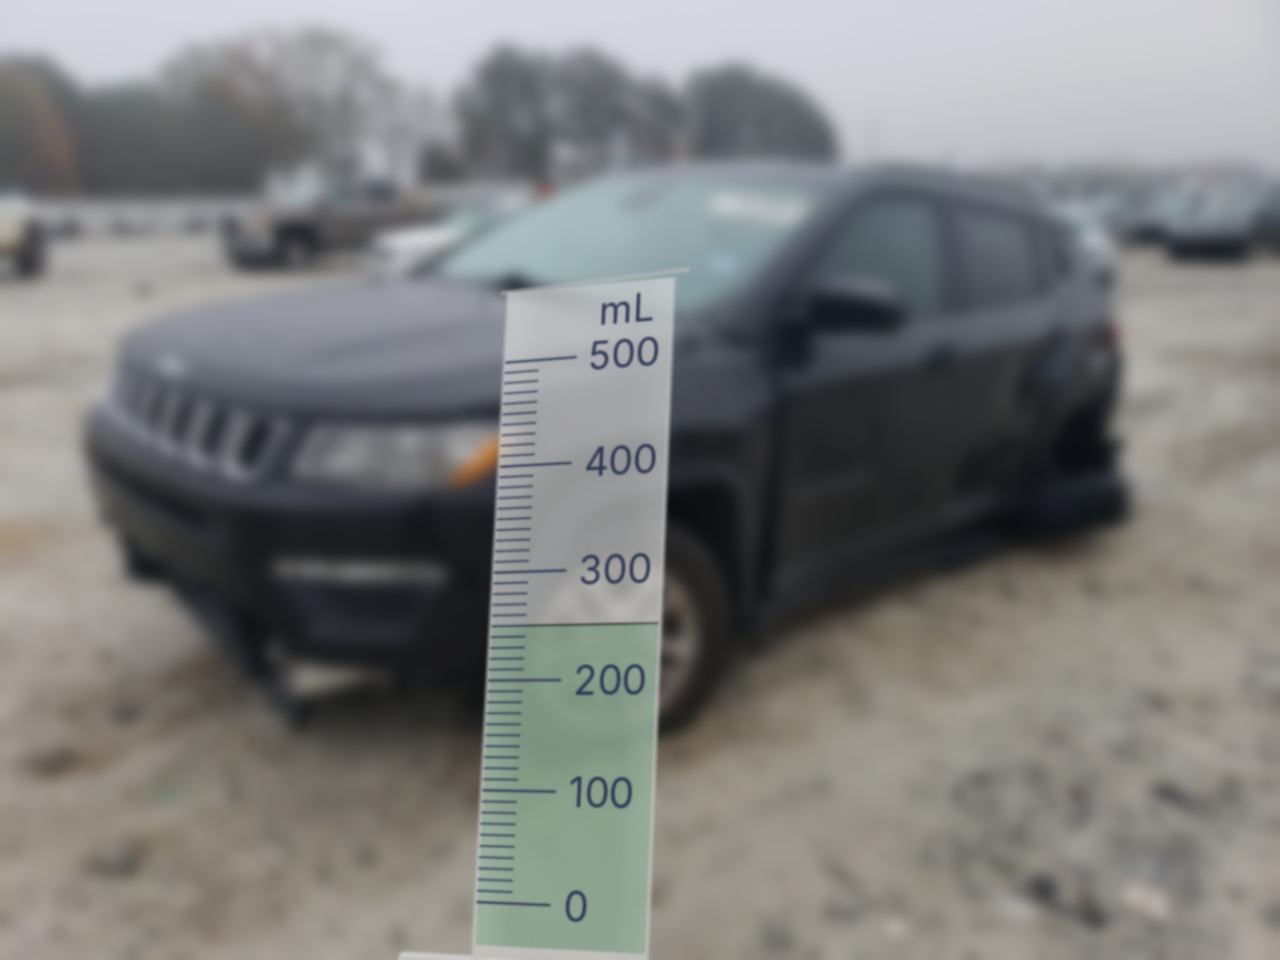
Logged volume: **250** mL
